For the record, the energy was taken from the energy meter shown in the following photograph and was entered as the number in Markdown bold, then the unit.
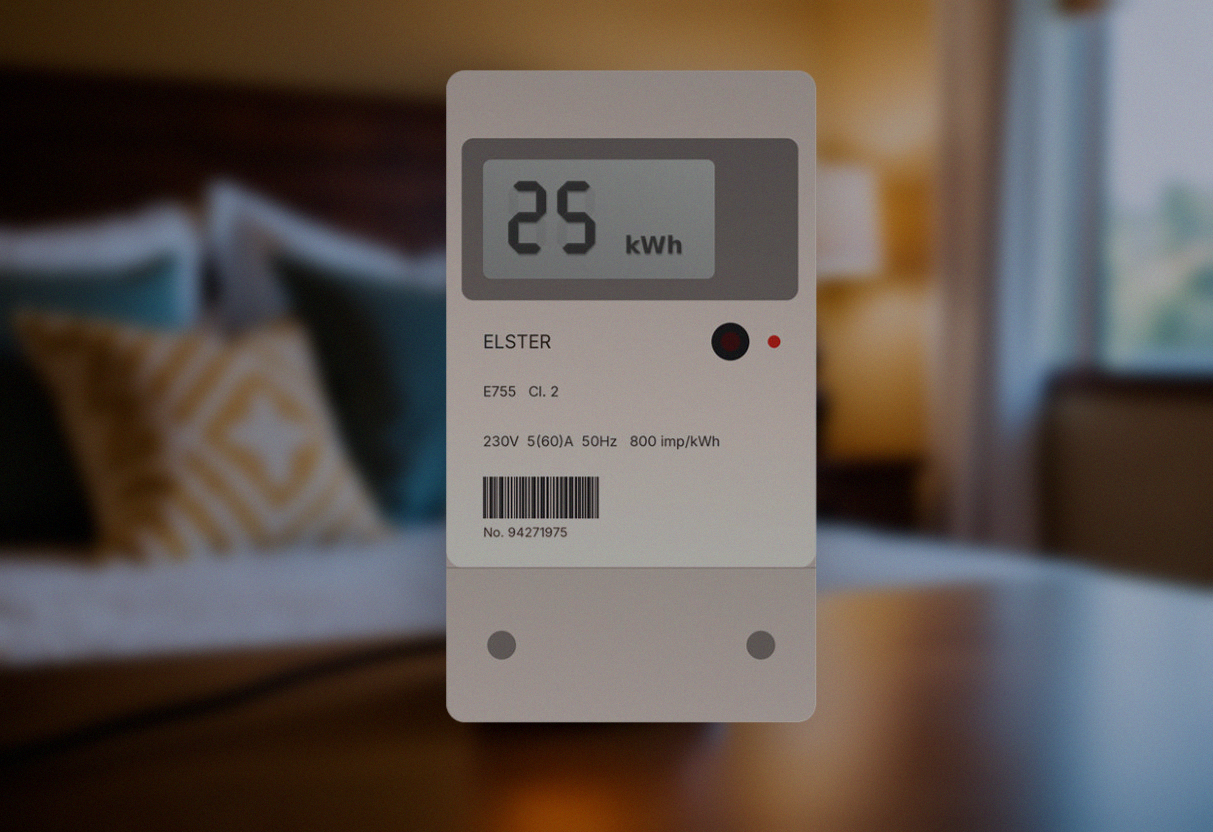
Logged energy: **25** kWh
